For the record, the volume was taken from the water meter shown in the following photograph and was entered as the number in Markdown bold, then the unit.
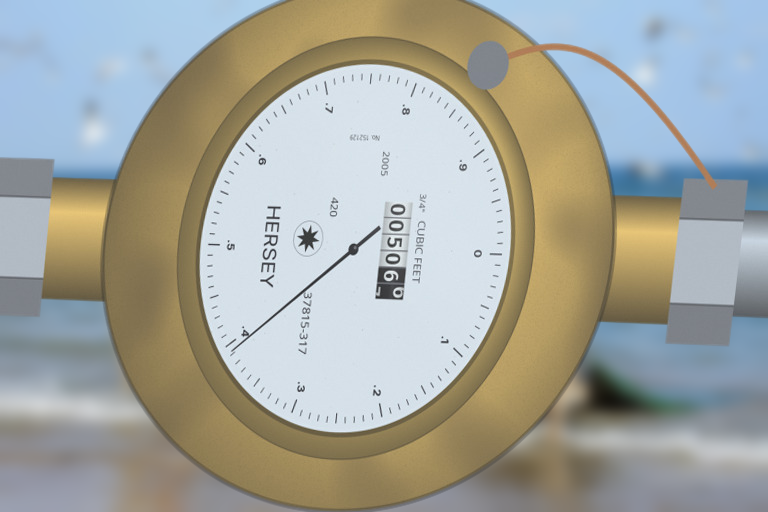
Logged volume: **5066.39** ft³
